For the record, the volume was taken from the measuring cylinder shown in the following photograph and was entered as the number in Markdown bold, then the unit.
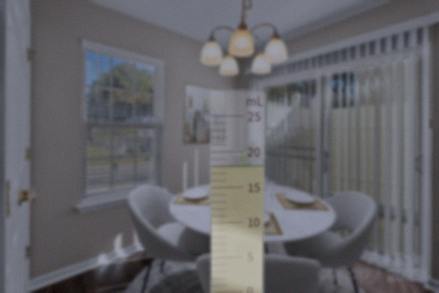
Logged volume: **18** mL
